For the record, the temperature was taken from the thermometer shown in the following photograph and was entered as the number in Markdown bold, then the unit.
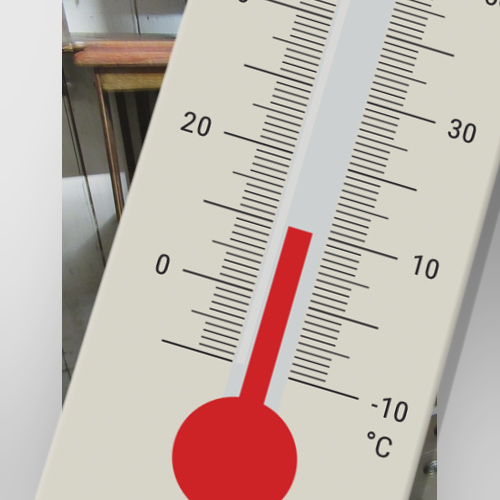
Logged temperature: **10** °C
